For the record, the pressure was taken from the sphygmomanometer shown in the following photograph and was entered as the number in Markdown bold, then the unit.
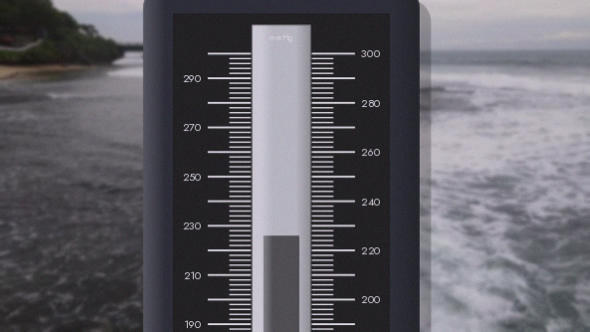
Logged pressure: **226** mmHg
